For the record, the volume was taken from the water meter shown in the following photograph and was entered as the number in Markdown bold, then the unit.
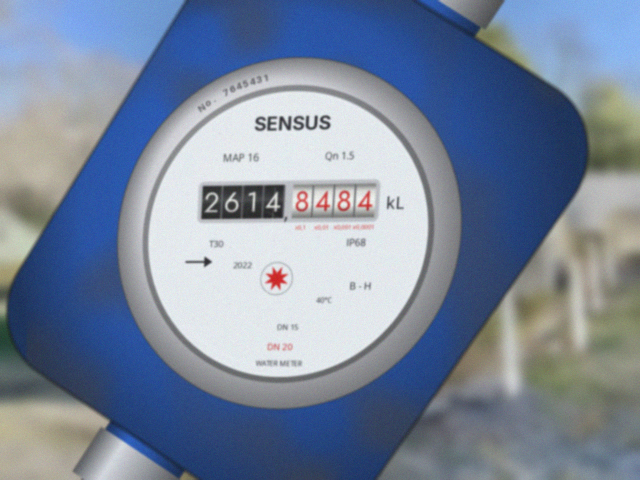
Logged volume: **2614.8484** kL
